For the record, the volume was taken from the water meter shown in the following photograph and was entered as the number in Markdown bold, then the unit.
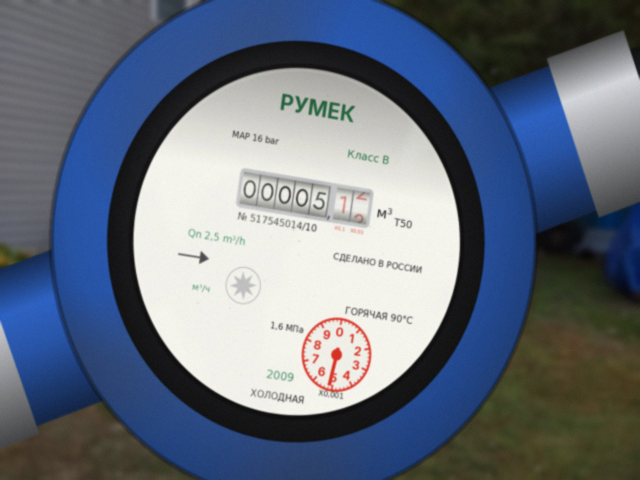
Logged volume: **5.125** m³
